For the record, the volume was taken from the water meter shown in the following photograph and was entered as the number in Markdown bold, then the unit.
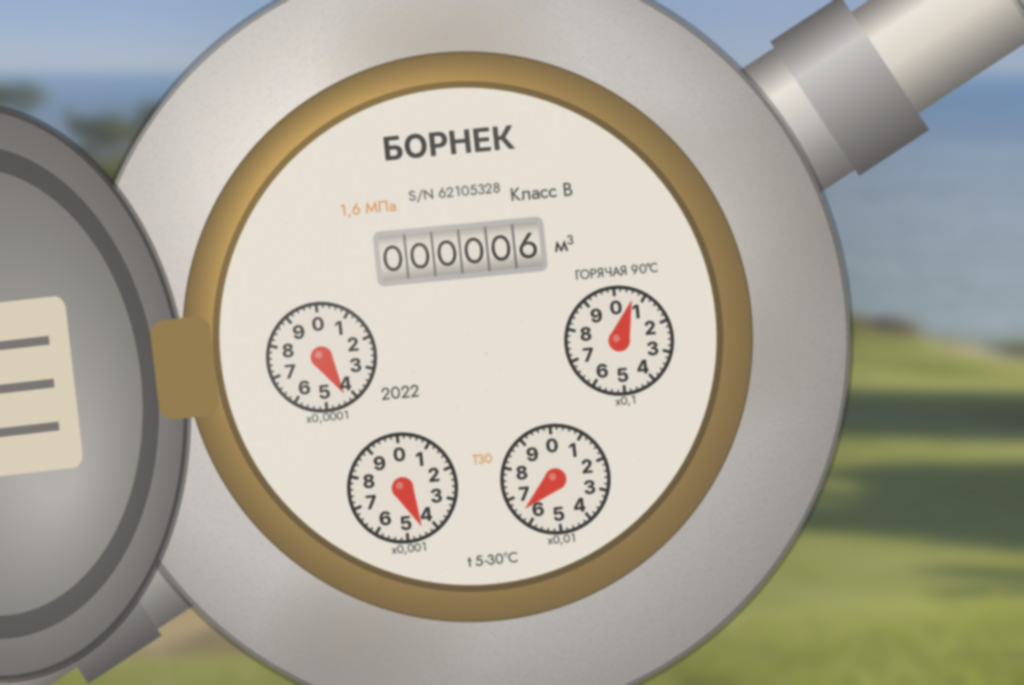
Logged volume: **6.0644** m³
